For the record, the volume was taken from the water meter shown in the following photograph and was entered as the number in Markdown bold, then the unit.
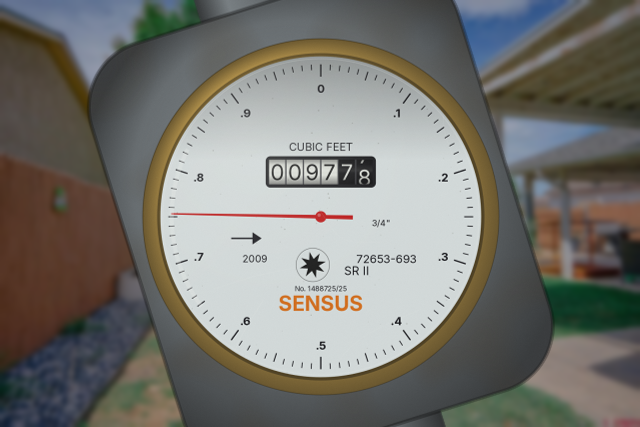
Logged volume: **9777.75** ft³
